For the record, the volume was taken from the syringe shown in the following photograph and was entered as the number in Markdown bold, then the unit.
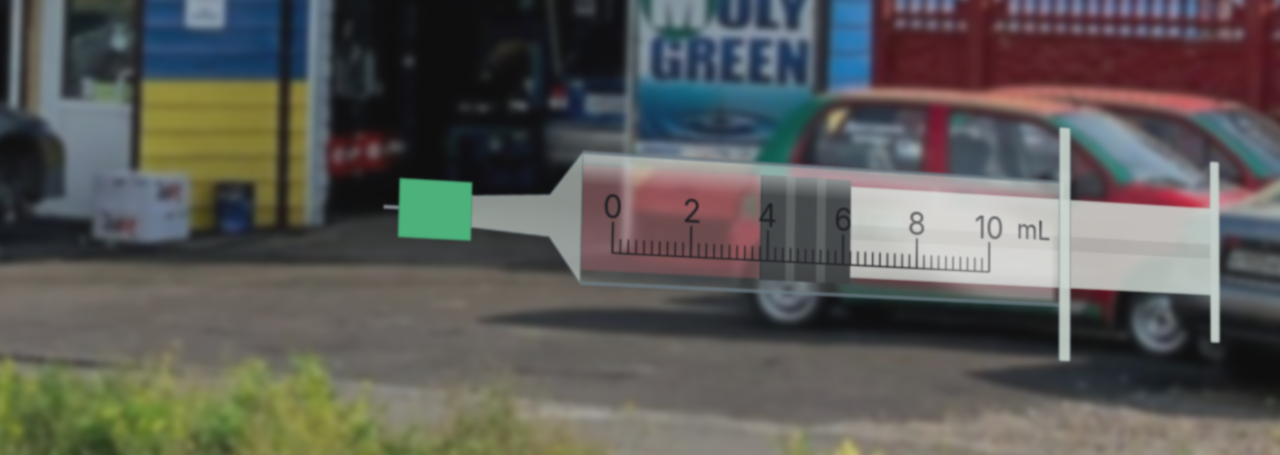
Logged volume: **3.8** mL
